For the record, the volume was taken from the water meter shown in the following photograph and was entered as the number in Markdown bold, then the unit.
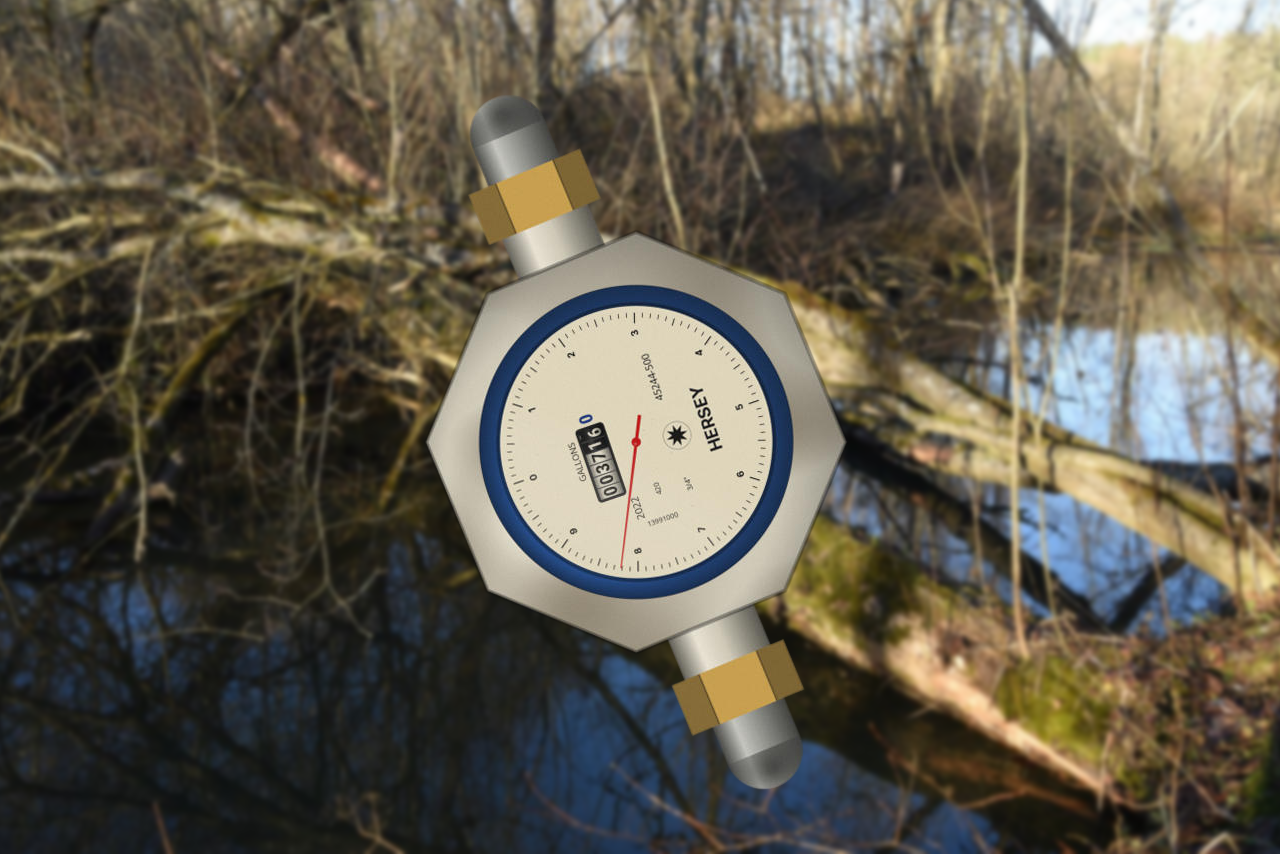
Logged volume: **37158.2** gal
